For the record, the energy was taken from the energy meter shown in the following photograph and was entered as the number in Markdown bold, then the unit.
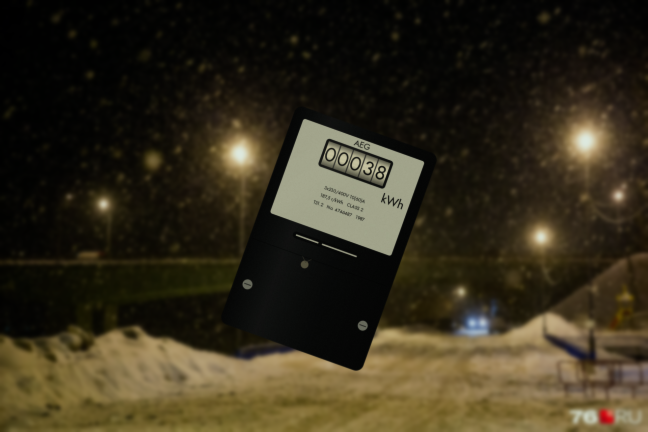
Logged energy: **38** kWh
